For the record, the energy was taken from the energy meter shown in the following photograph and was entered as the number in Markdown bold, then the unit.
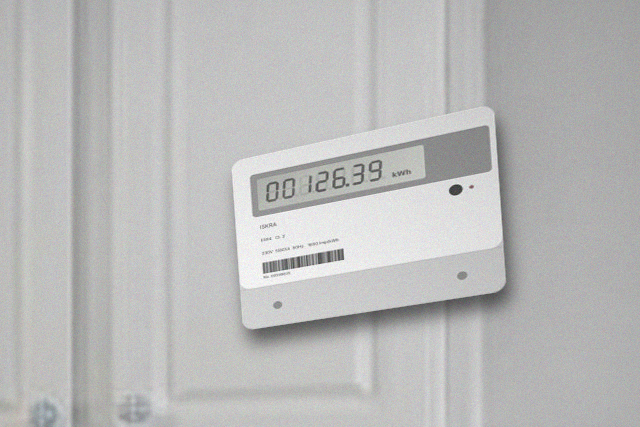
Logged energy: **126.39** kWh
